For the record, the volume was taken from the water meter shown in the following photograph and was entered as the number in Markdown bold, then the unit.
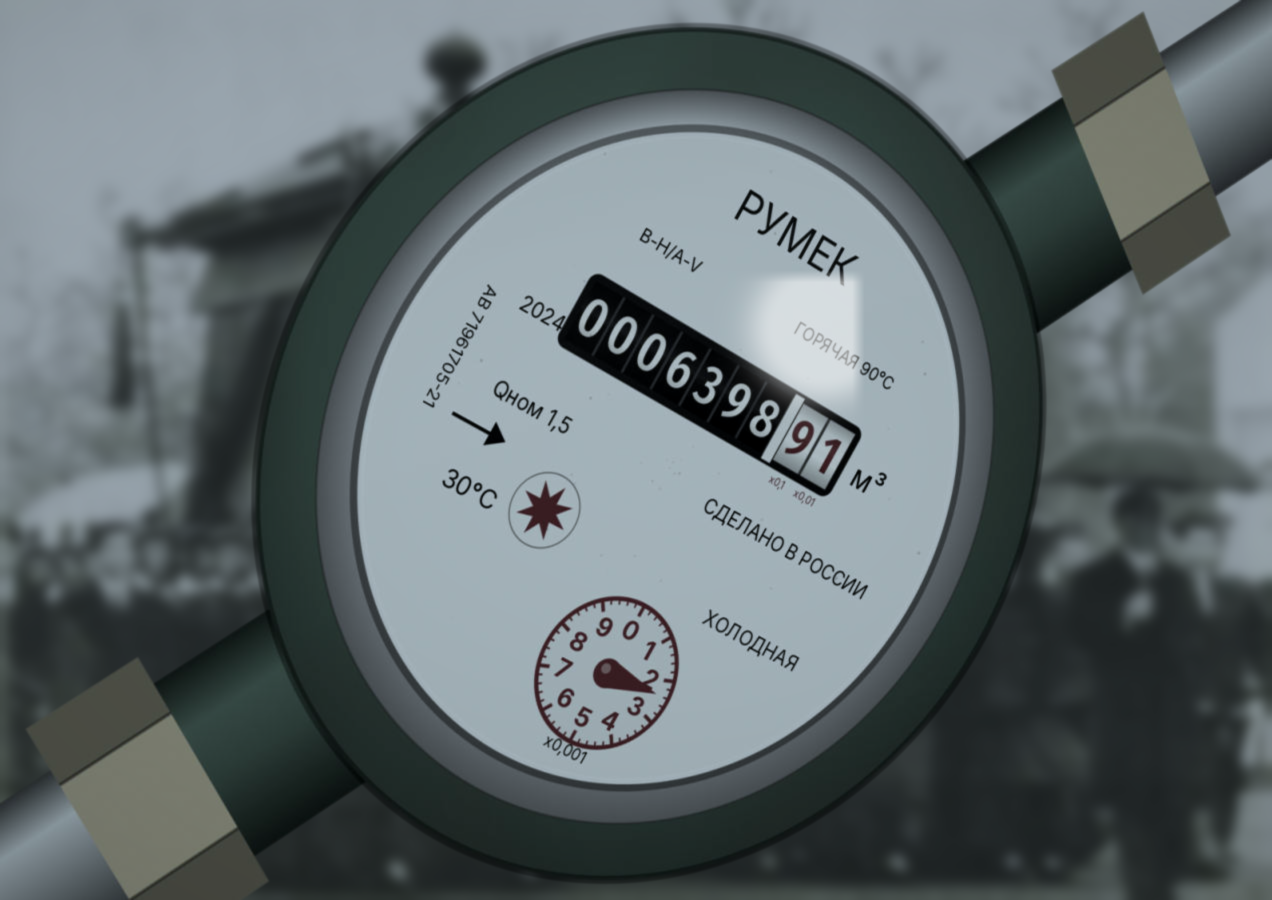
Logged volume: **6398.912** m³
